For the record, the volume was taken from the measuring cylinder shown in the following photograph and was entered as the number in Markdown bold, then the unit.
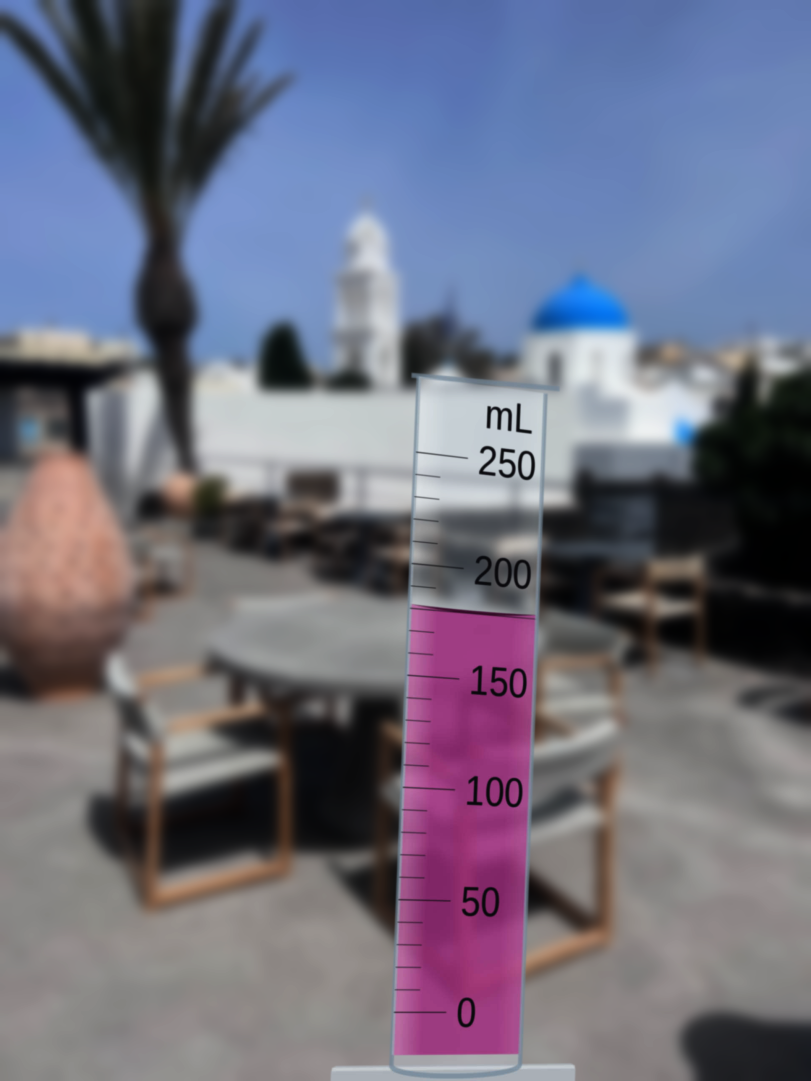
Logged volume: **180** mL
